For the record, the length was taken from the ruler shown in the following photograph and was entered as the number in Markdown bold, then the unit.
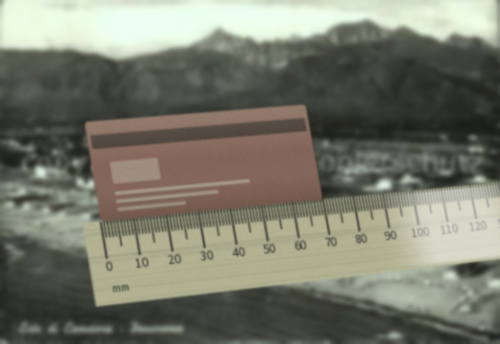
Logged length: **70** mm
